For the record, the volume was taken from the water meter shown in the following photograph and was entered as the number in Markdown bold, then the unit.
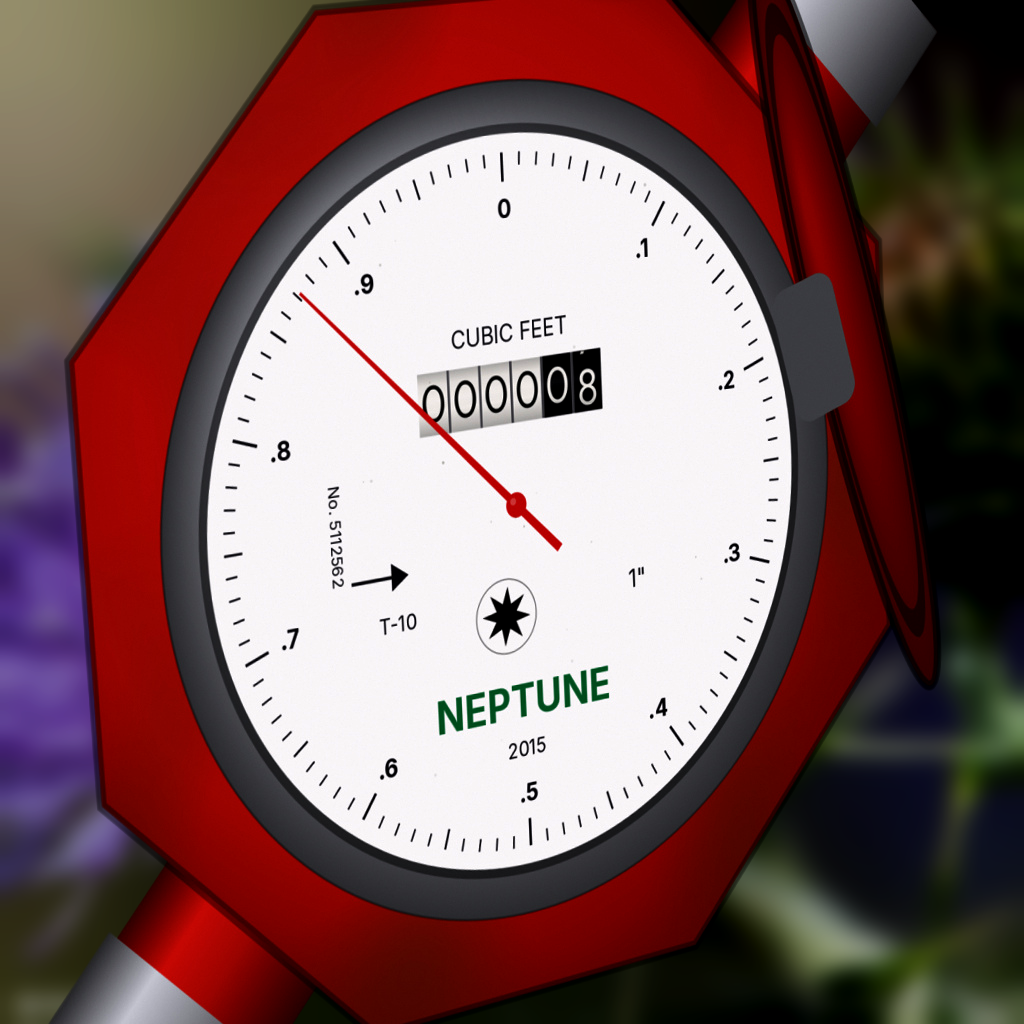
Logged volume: **7.87** ft³
